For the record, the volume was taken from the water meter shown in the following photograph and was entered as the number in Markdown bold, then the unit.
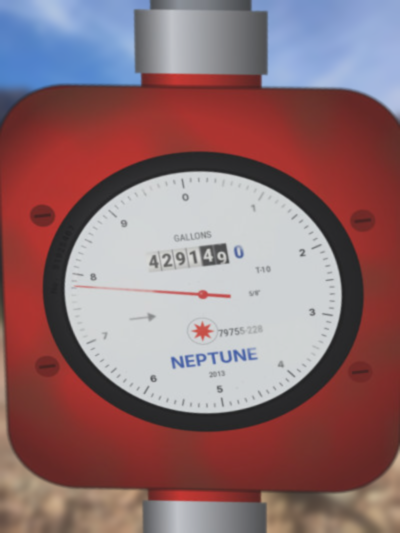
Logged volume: **4291487.8** gal
